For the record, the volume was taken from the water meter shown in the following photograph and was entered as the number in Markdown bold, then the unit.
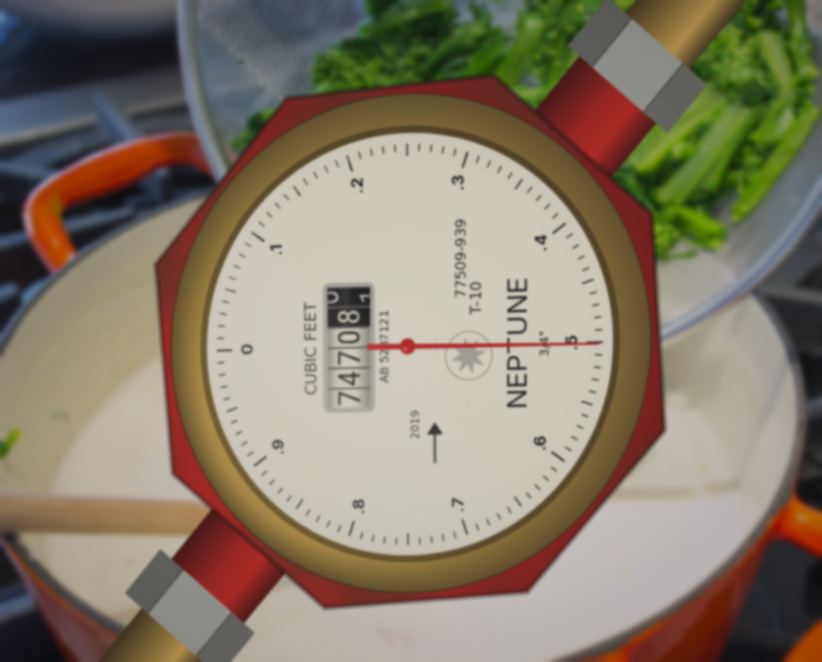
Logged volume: **747080.50** ft³
